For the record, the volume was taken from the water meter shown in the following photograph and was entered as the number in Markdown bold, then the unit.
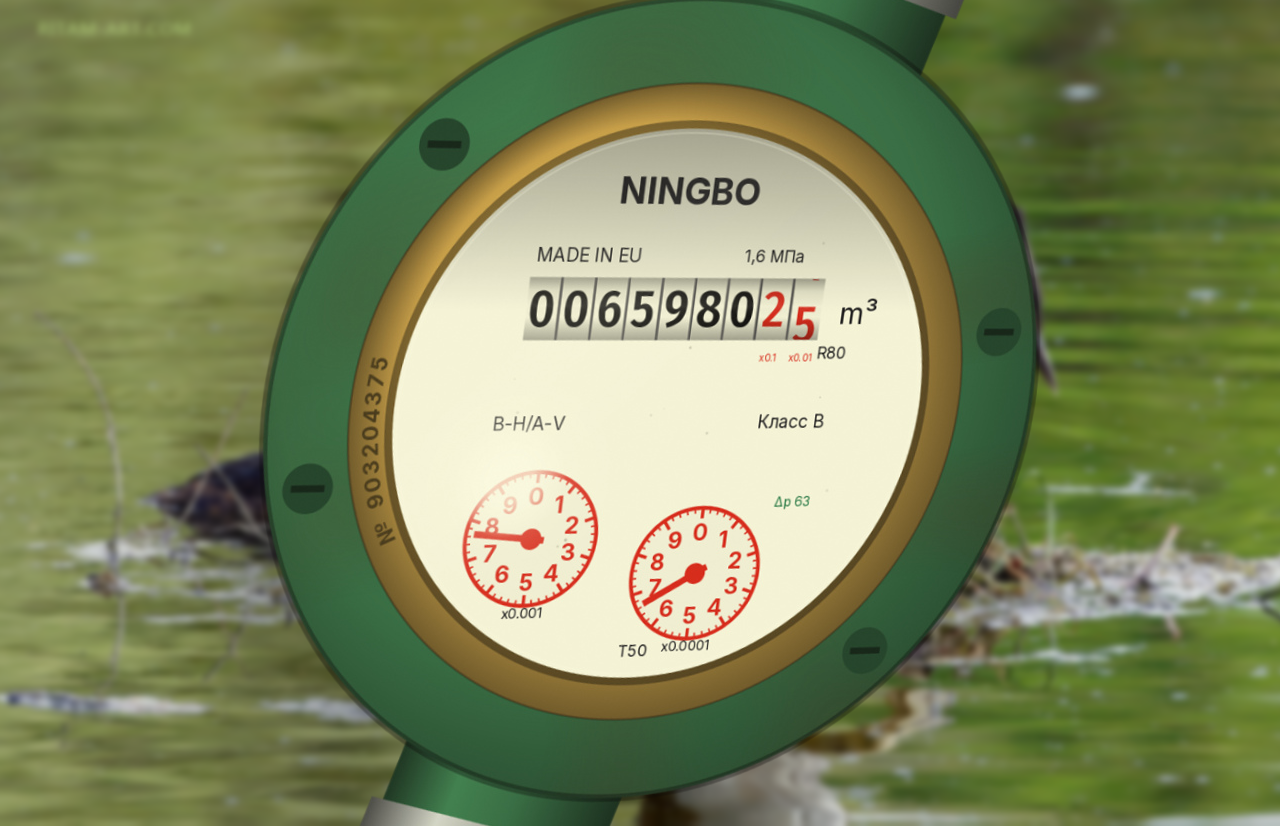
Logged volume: **65980.2476** m³
